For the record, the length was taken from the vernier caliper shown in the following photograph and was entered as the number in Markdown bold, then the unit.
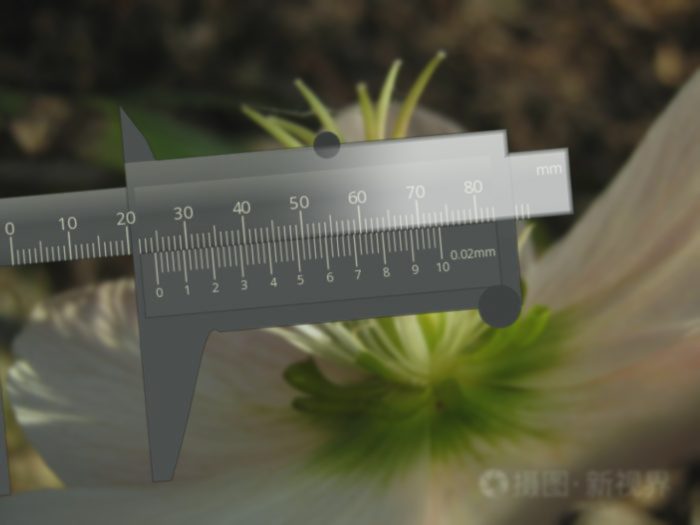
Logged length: **24.5** mm
